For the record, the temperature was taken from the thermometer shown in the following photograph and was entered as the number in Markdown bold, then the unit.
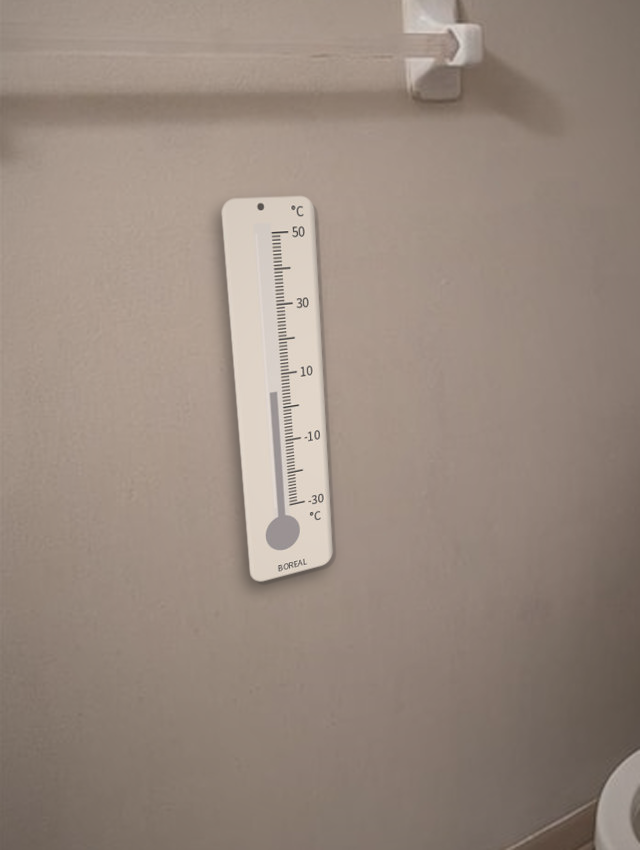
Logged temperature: **5** °C
